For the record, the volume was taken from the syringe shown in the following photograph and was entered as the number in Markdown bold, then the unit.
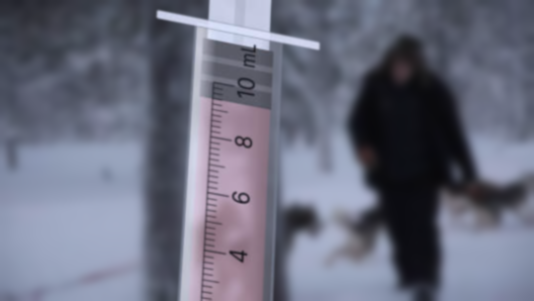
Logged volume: **9.4** mL
